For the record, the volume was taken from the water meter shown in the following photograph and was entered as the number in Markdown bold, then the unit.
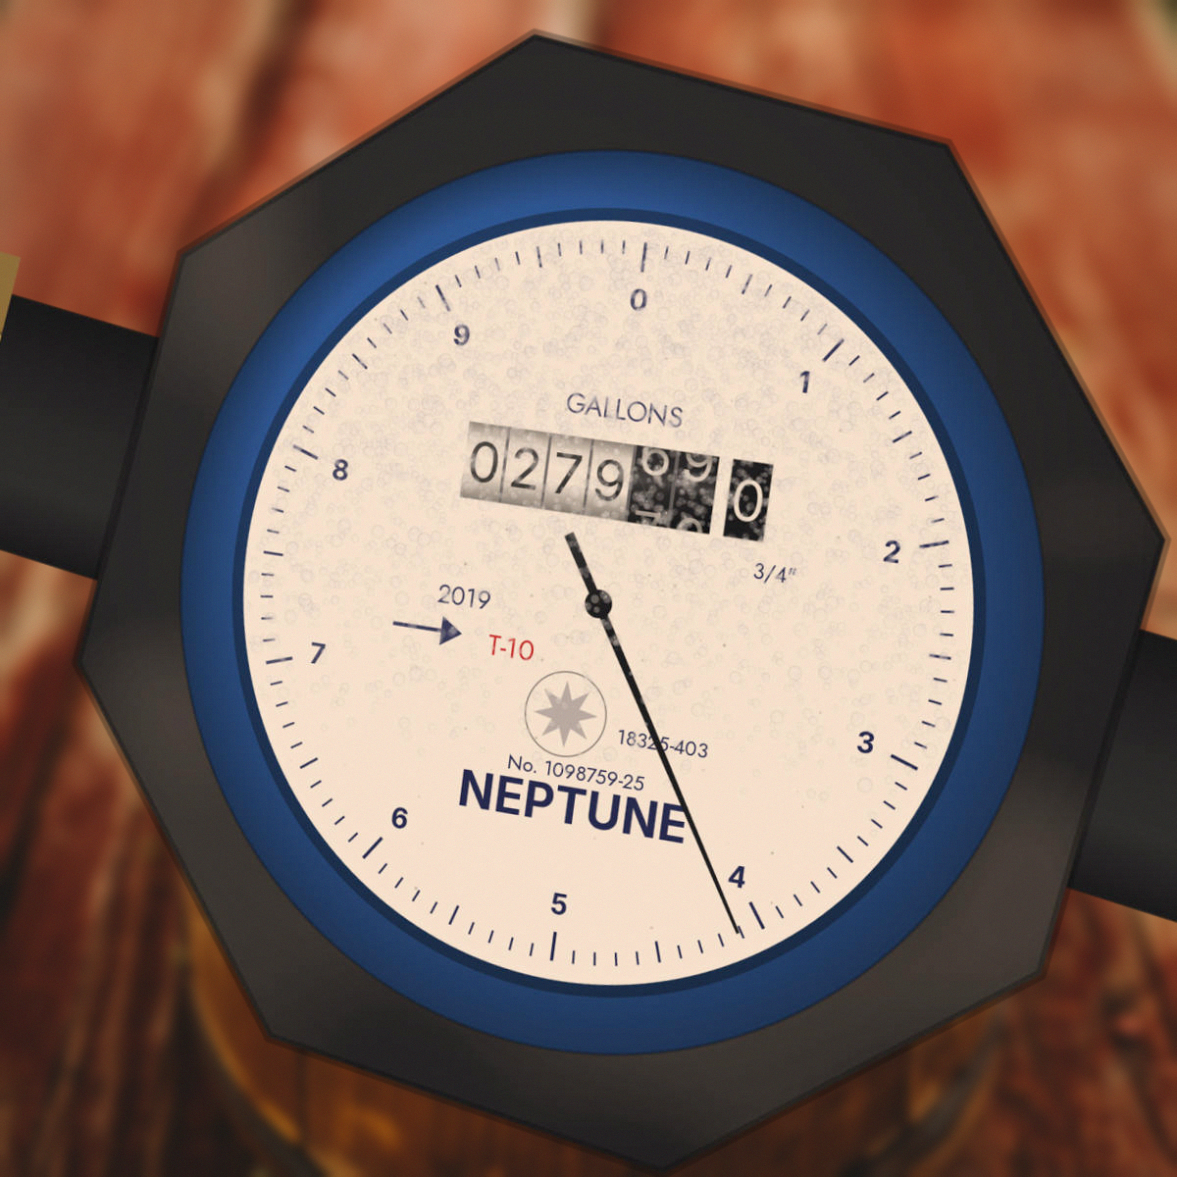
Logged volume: **279694.1** gal
